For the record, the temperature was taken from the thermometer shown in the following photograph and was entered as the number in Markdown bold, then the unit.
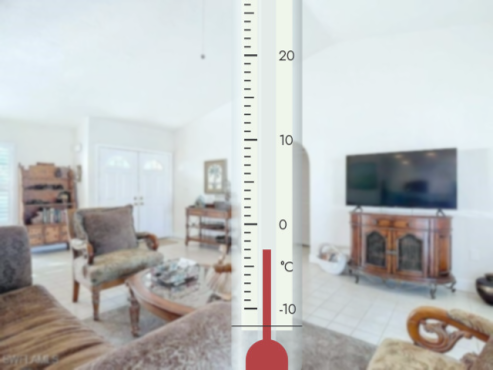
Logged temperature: **-3** °C
